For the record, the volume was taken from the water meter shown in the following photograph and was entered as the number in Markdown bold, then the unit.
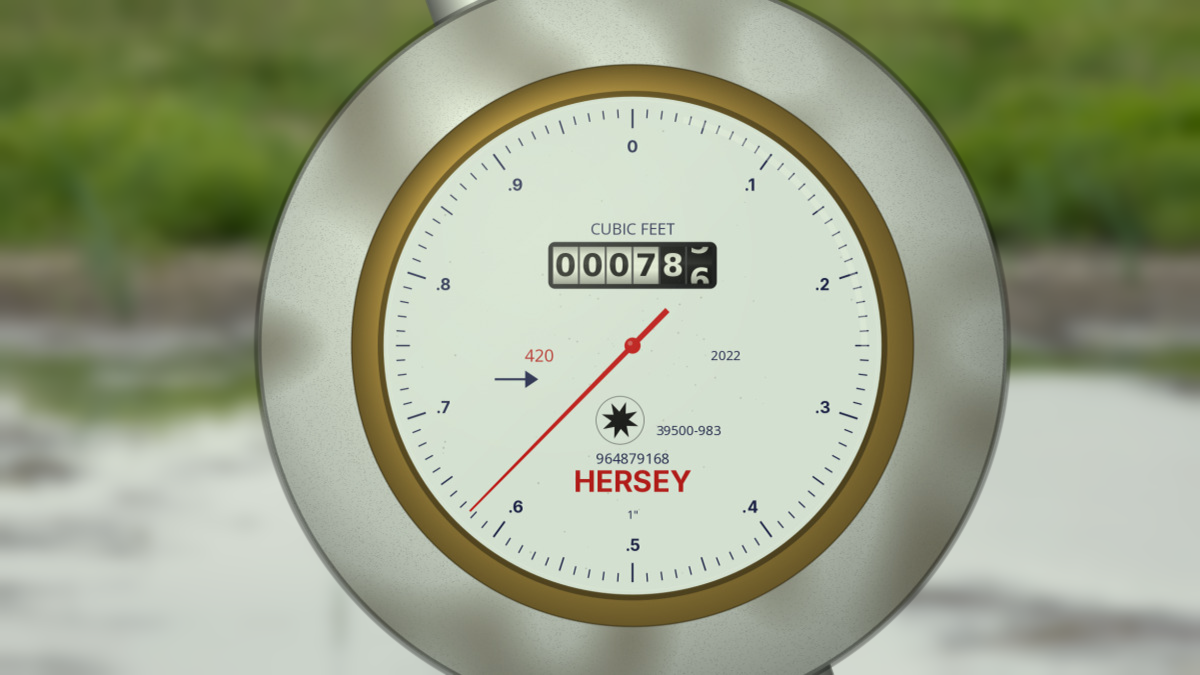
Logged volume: **785.62** ft³
